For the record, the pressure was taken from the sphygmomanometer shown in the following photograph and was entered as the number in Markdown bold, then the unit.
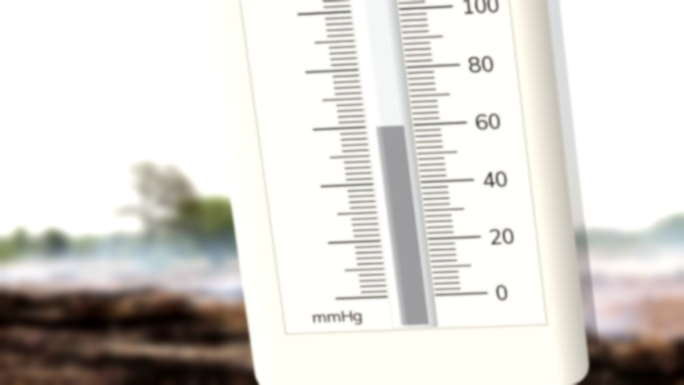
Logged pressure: **60** mmHg
